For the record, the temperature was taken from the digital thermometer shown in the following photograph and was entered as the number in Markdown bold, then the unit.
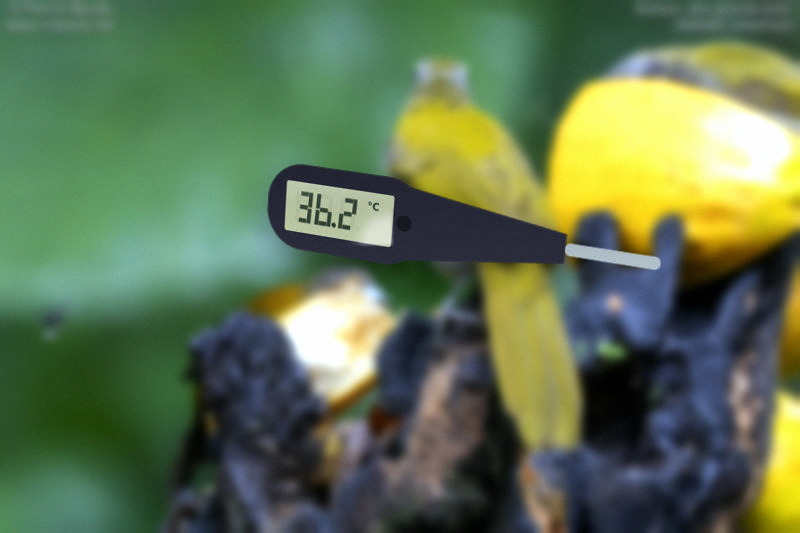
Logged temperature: **36.2** °C
